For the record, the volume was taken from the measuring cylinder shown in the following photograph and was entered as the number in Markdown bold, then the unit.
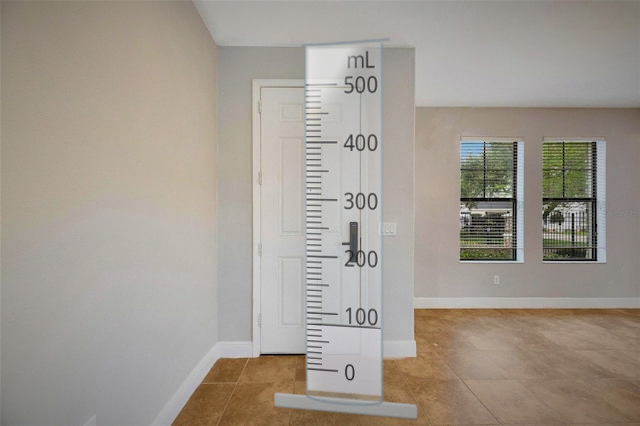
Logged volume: **80** mL
